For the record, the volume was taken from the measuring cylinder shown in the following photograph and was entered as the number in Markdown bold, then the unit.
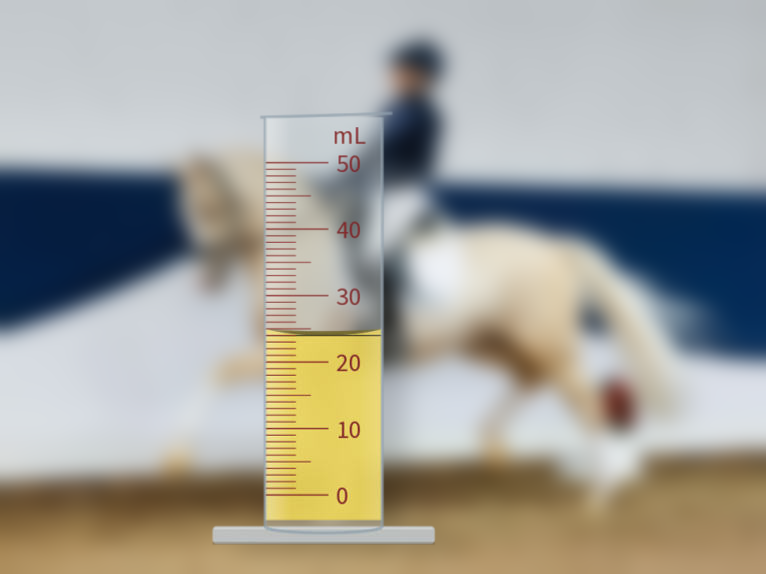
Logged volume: **24** mL
